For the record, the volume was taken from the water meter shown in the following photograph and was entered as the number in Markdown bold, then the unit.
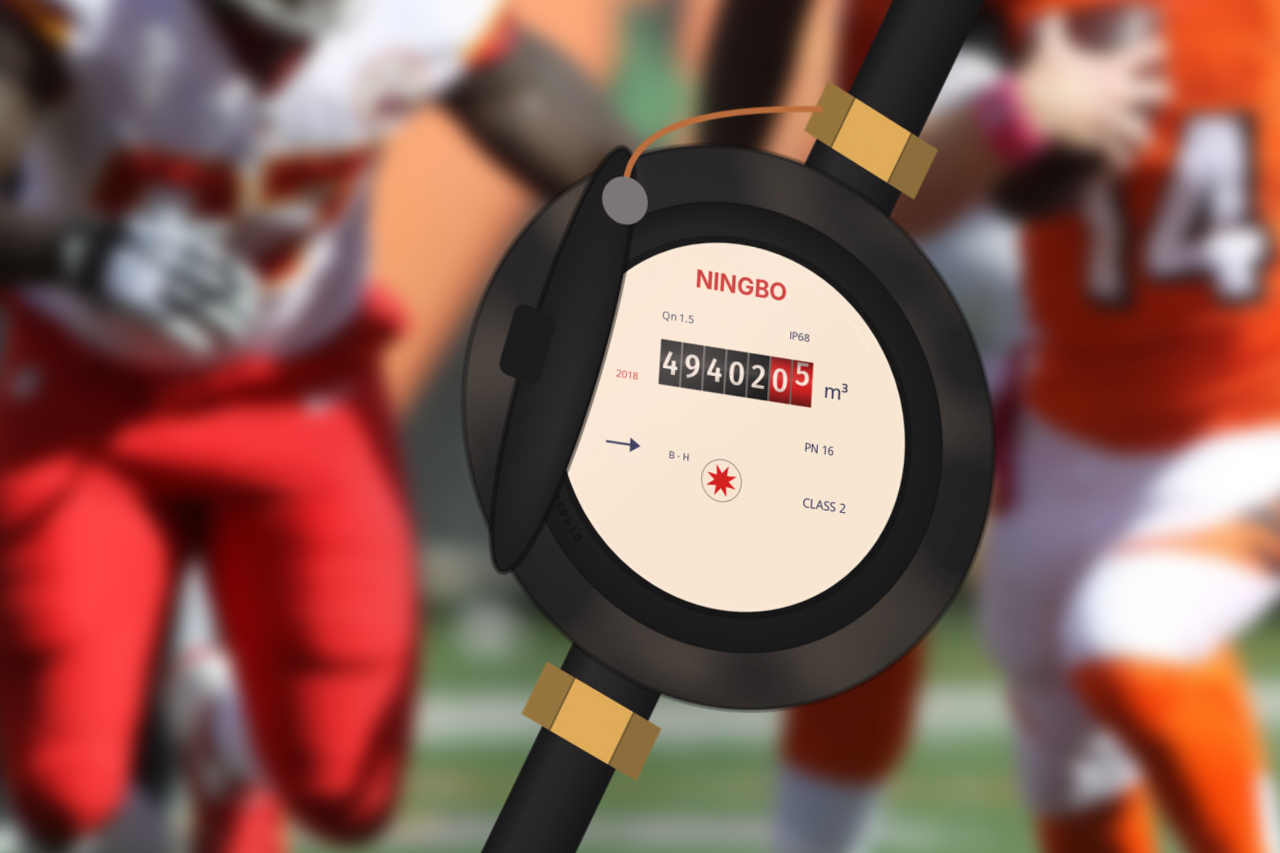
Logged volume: **49402.05** m³
